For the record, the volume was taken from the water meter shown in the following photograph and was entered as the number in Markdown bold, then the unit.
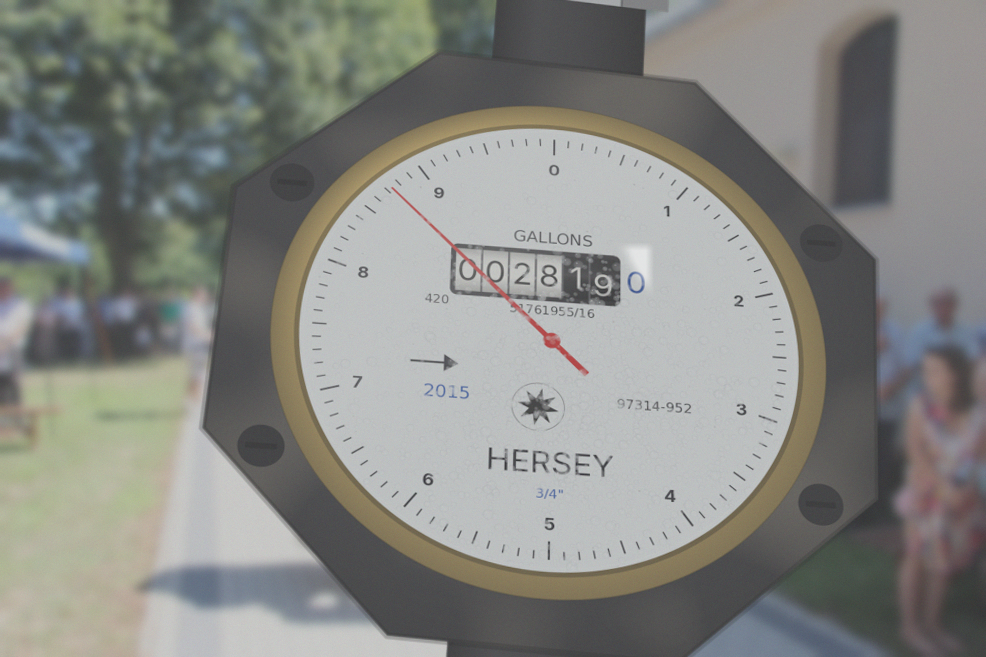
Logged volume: **28188.7** gal
